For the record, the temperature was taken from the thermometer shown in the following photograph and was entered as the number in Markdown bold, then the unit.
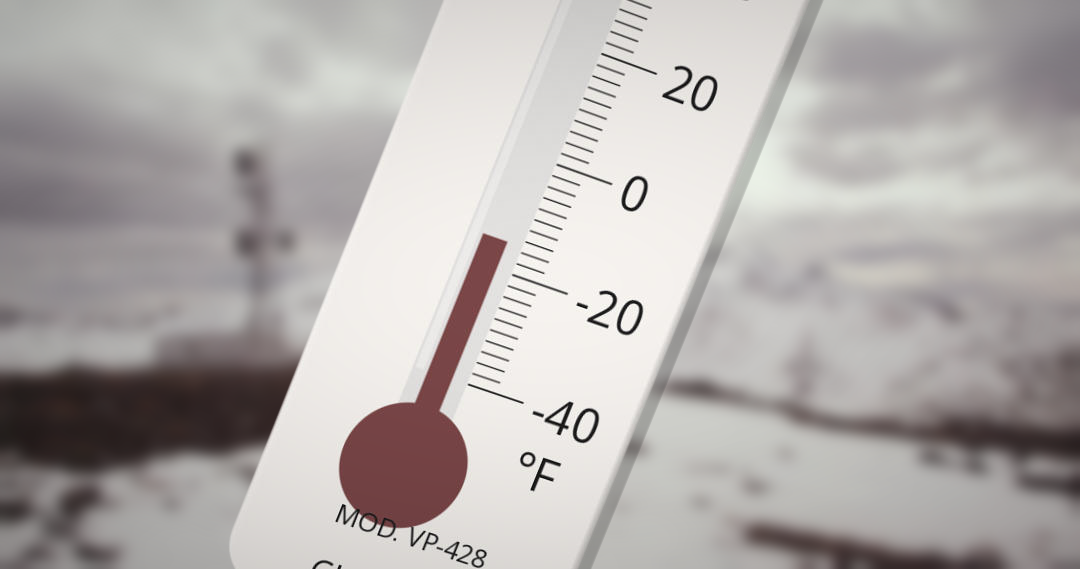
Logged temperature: **-15** °F
